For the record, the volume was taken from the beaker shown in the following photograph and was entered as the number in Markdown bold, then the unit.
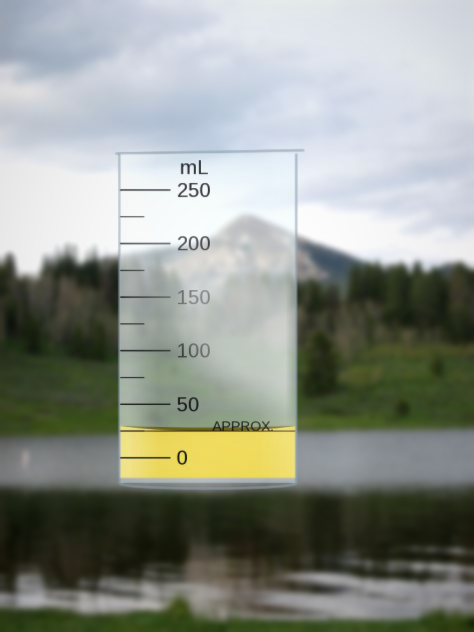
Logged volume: **25** mL
